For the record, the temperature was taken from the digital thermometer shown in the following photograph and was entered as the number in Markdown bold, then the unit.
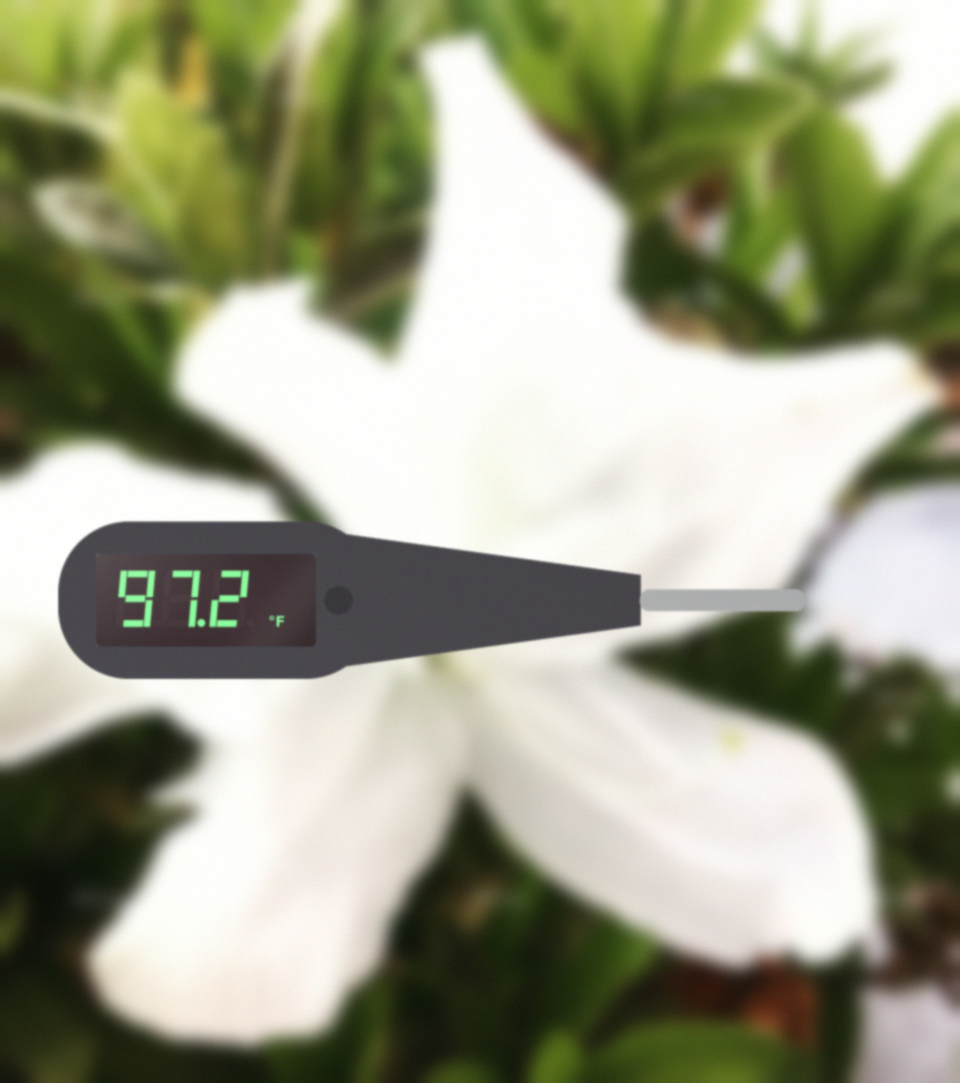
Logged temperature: **97.2** °F
